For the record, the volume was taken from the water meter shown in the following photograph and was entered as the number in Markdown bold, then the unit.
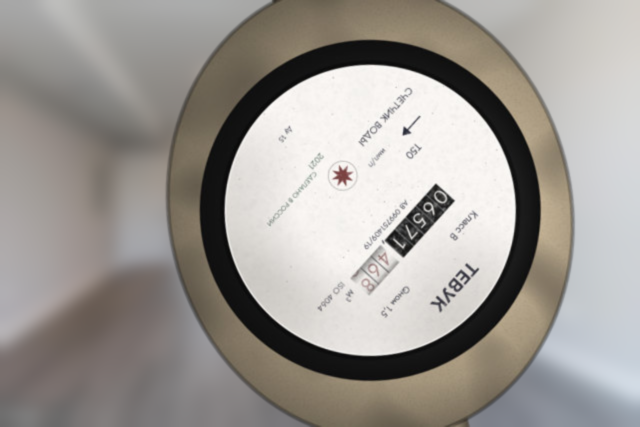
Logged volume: **6571.468** m³
